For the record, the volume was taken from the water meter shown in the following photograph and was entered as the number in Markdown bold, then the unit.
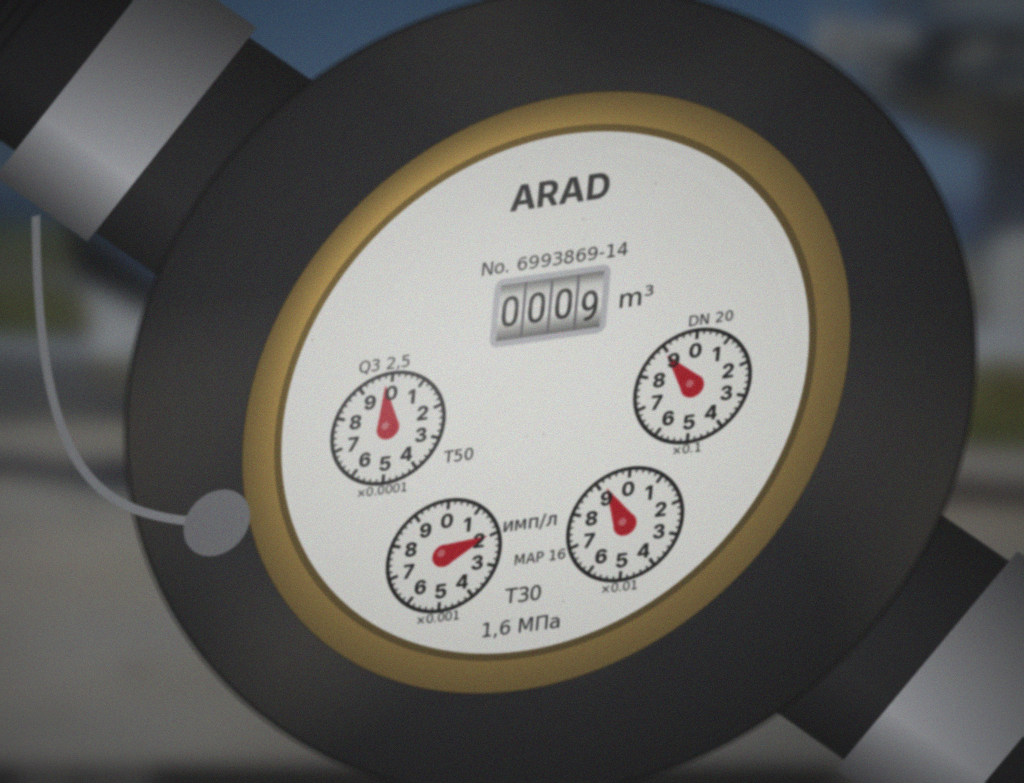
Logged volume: **8.8919** m³
